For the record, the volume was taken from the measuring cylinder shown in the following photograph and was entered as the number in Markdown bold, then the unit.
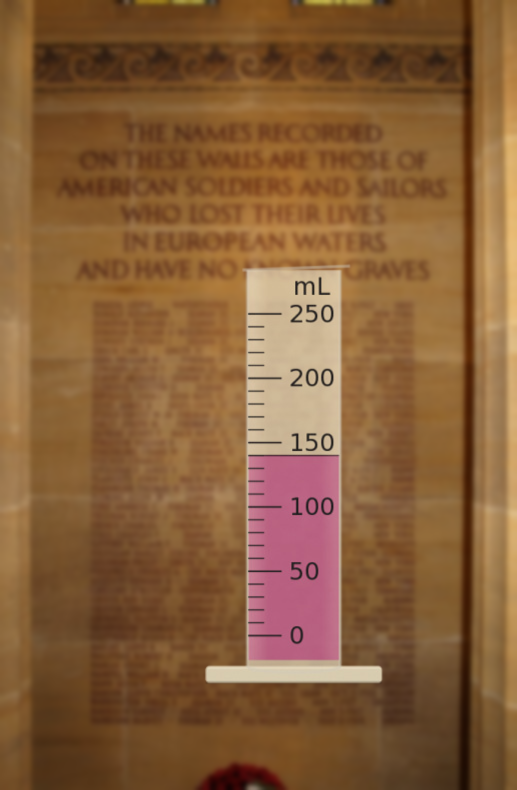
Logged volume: **140** mL
